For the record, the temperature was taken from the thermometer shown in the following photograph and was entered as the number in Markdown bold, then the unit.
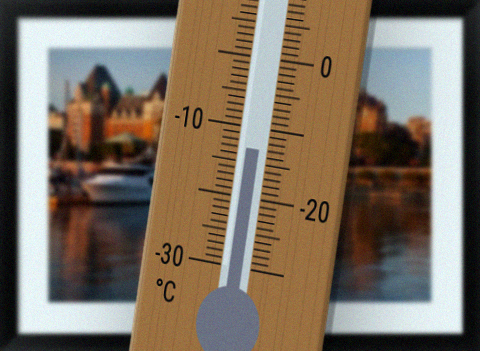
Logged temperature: **-13** °C
